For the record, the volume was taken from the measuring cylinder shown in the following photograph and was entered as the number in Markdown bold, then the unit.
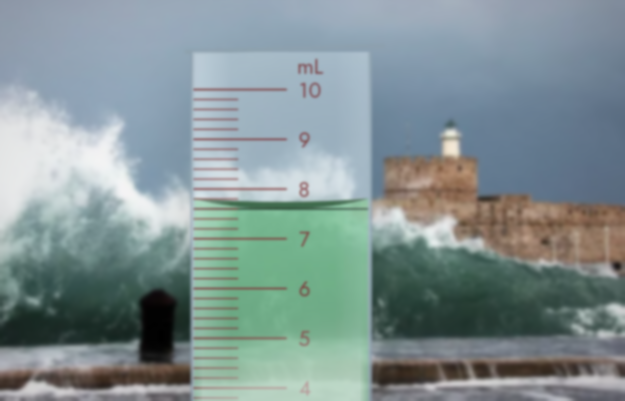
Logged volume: **7.6** mL
